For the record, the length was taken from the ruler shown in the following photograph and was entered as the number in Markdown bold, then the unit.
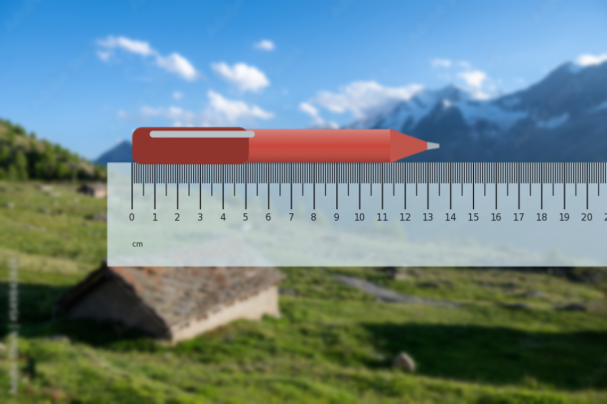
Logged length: **13.5** cm
